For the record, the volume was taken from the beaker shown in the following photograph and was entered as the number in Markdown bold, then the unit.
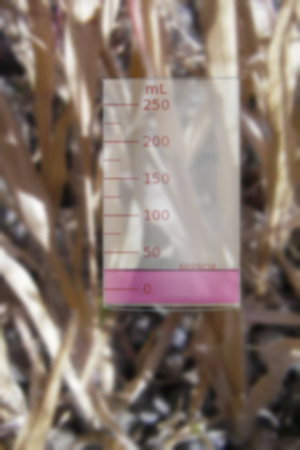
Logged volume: **25** mL
